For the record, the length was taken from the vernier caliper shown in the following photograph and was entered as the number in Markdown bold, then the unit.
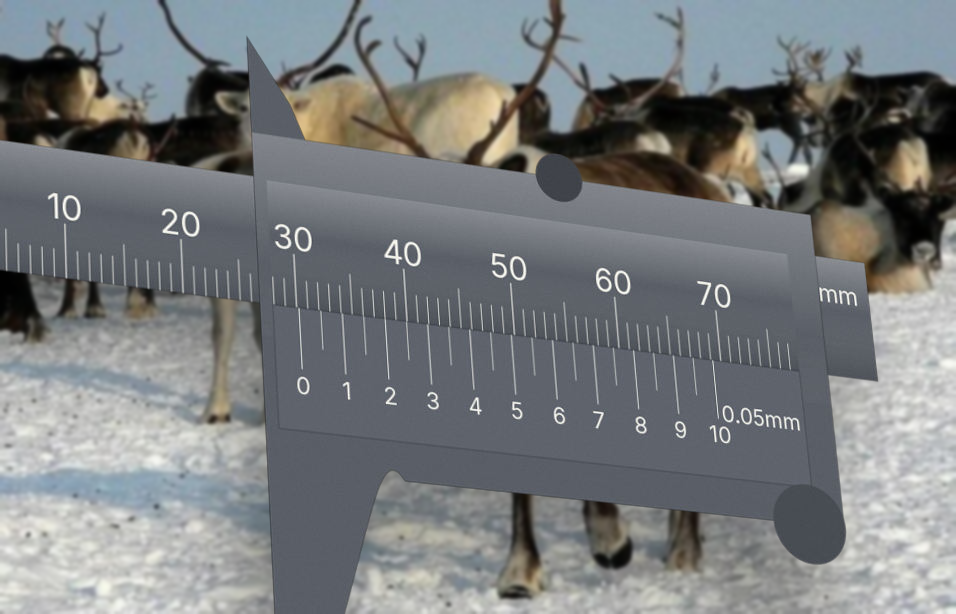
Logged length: **30.2** mm
